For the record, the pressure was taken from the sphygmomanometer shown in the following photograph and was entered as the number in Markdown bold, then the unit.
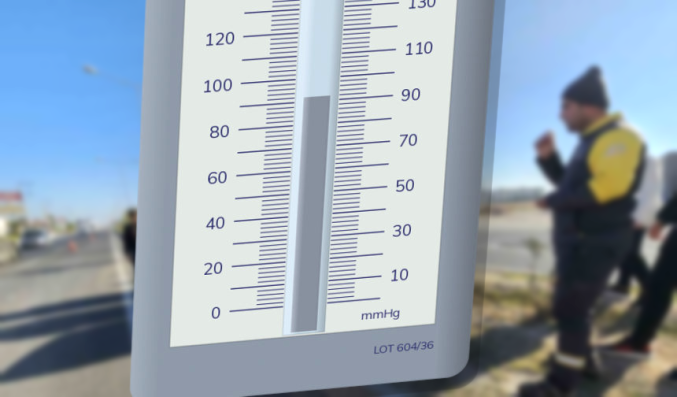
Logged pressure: **92** mmHg
